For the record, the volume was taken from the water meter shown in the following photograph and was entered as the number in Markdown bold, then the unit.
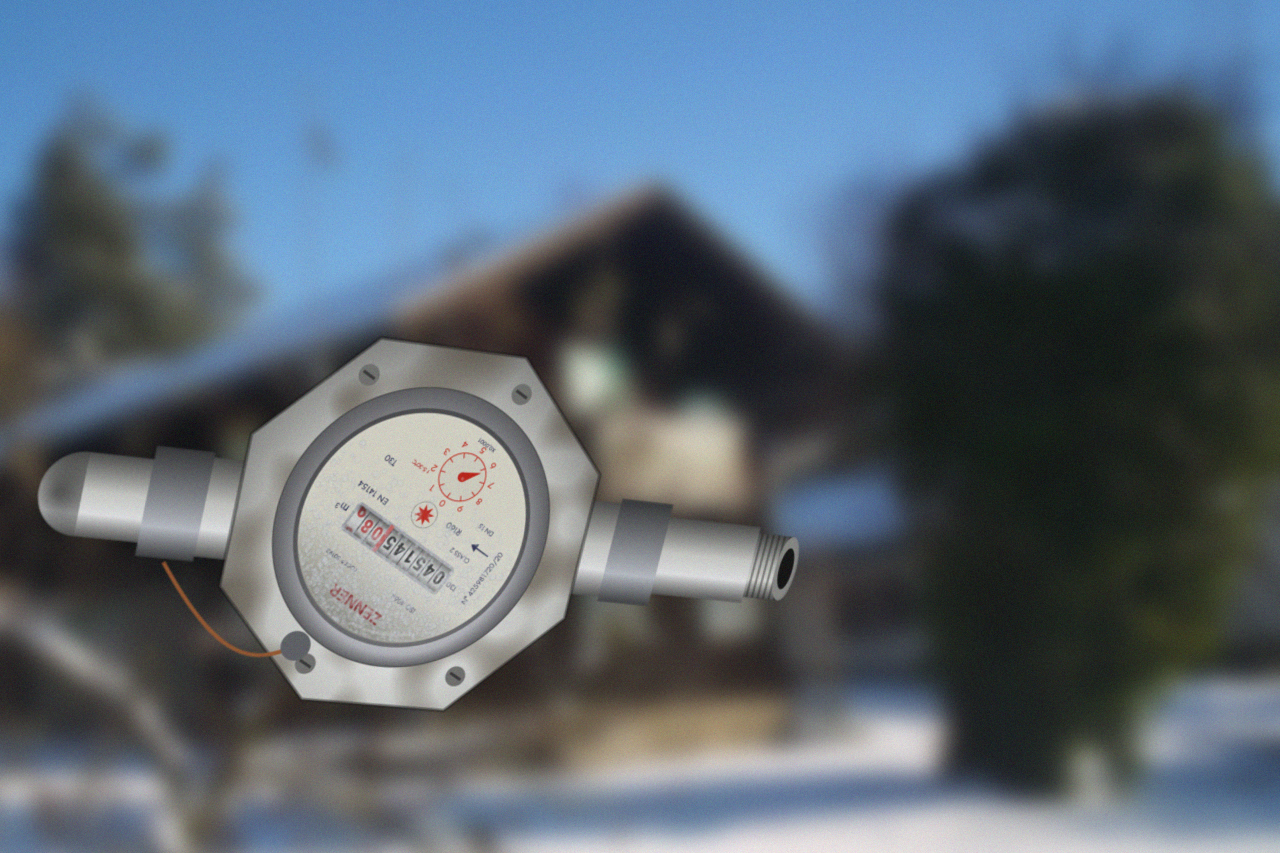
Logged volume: **45145.0886** m³
